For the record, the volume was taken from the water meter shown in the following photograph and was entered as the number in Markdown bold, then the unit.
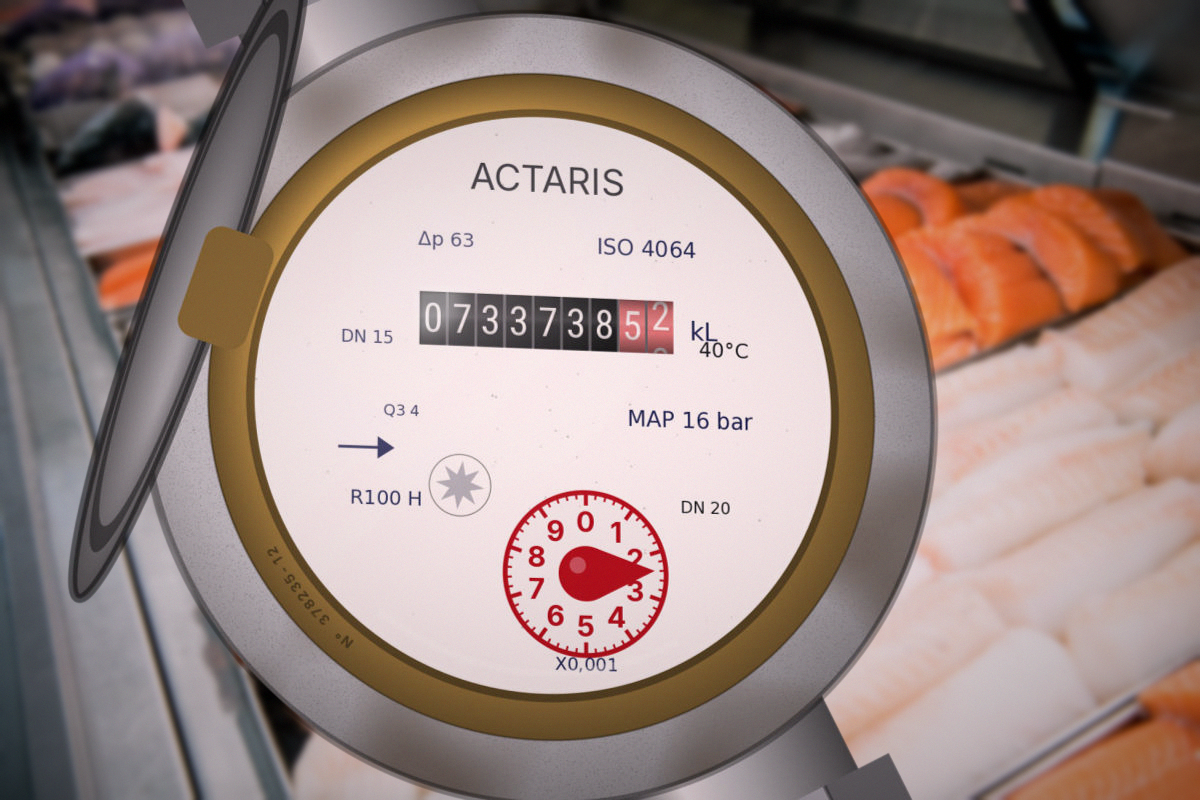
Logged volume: **733738.522** kL
